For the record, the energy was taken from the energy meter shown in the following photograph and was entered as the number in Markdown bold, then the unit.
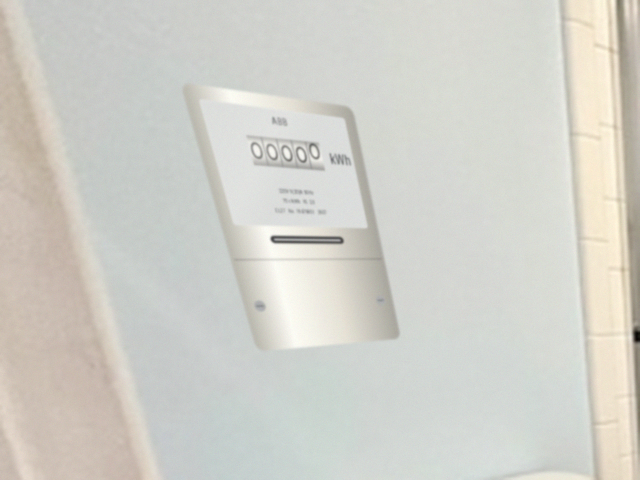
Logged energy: **0** kWh
